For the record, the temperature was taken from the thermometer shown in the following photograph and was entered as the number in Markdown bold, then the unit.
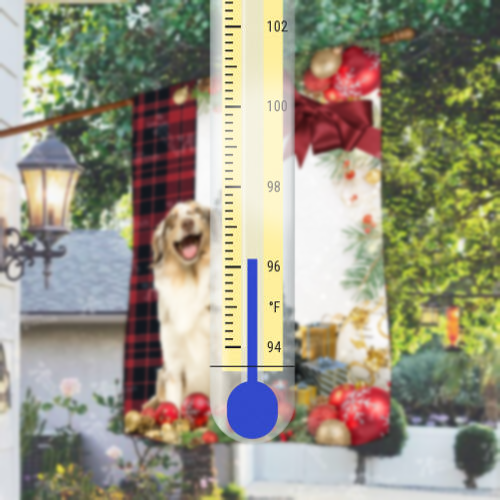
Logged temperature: **96.2** °F
